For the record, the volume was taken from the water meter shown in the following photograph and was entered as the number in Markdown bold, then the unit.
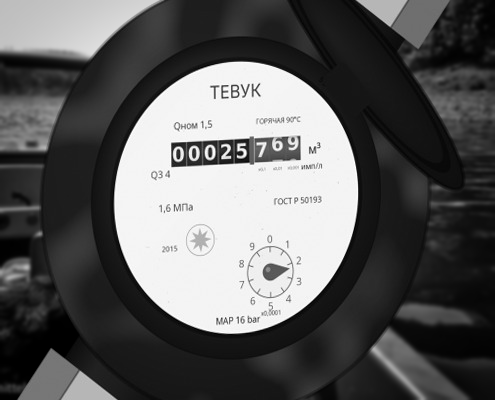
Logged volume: **25.7692** m³
